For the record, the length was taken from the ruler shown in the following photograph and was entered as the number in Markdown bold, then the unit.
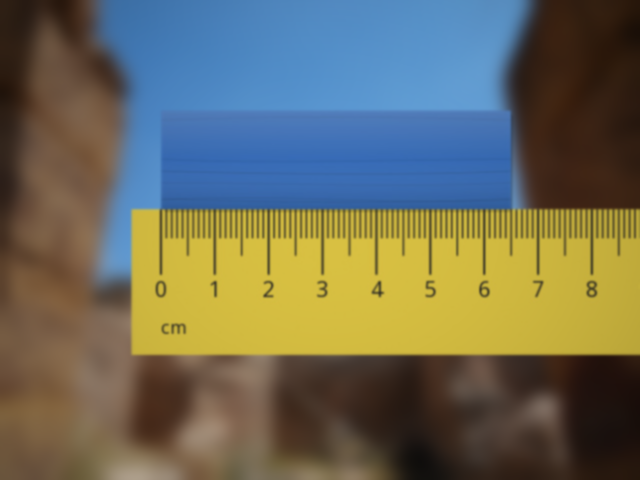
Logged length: **6.5** cm
